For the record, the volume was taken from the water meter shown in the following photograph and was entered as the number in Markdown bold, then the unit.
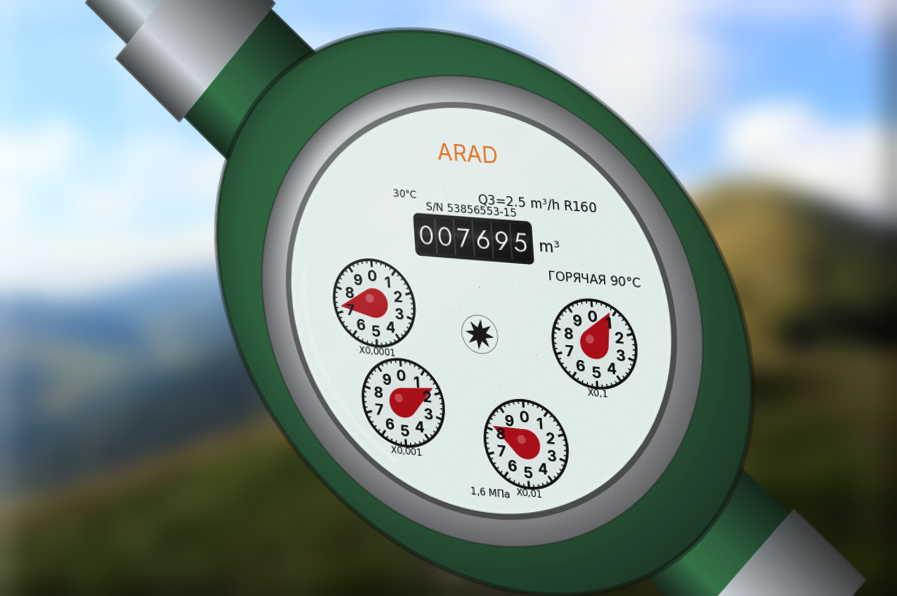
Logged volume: **7695.0817** m³
